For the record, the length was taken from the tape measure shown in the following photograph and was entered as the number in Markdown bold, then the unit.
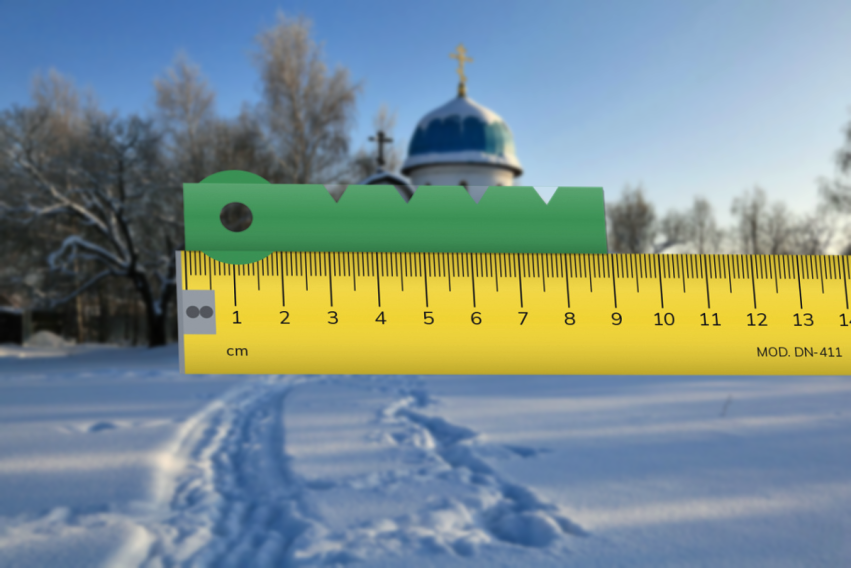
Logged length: **8.9** cm
